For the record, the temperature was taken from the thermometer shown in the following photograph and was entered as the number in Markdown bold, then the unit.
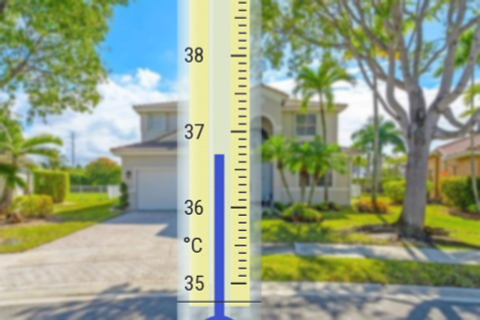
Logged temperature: **36.7** °C
